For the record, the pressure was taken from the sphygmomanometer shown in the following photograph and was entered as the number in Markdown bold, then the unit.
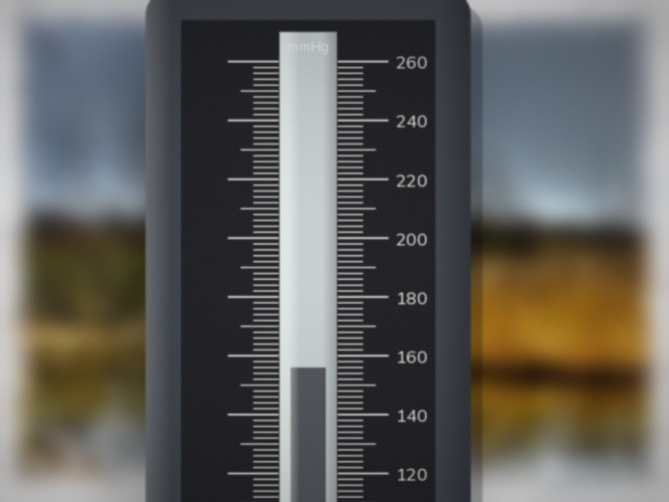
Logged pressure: **156** mmHg
